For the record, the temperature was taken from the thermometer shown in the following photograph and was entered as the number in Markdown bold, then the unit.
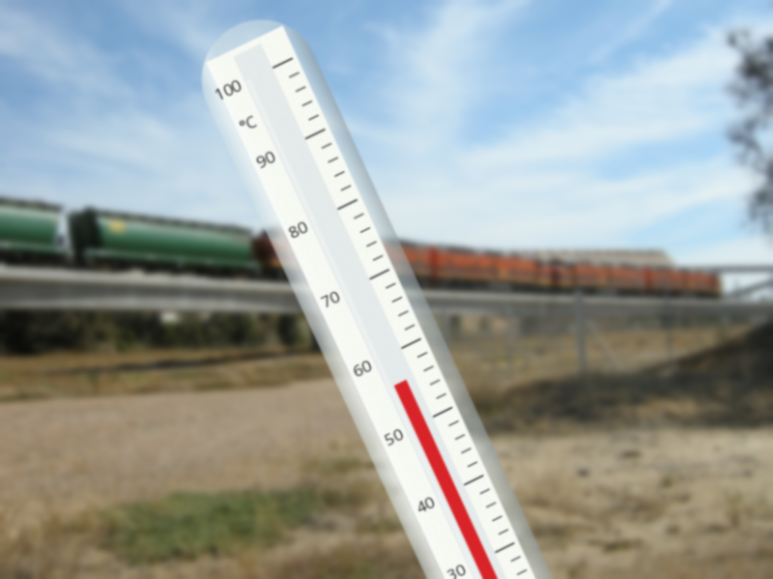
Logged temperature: **56** °C
